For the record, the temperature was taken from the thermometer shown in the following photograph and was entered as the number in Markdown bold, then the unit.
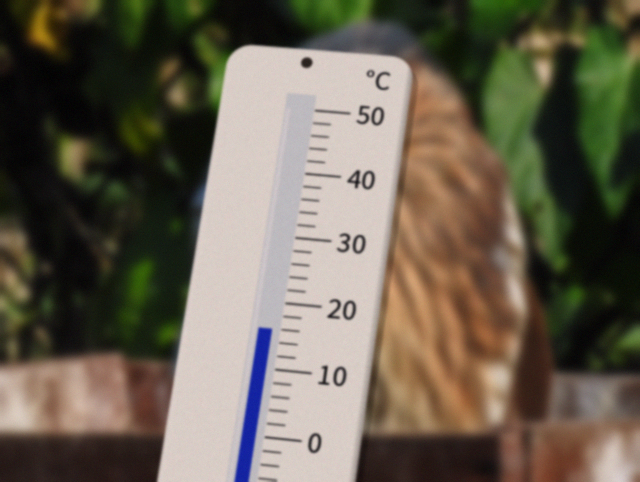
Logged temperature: **16** °C
